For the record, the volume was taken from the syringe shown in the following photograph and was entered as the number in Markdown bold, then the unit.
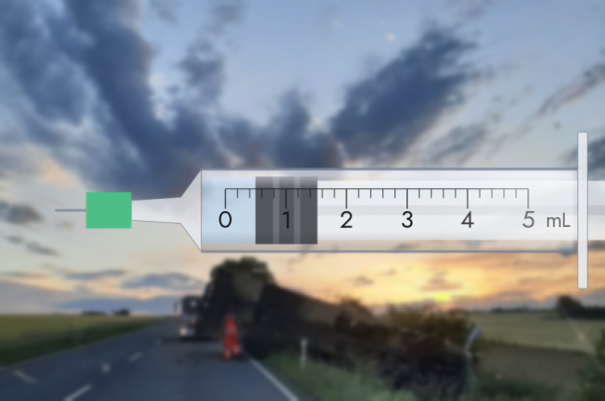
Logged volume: **0.5** mL
